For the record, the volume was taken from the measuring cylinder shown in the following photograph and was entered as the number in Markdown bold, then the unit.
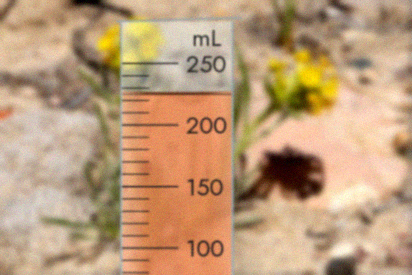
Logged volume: **225** mL
